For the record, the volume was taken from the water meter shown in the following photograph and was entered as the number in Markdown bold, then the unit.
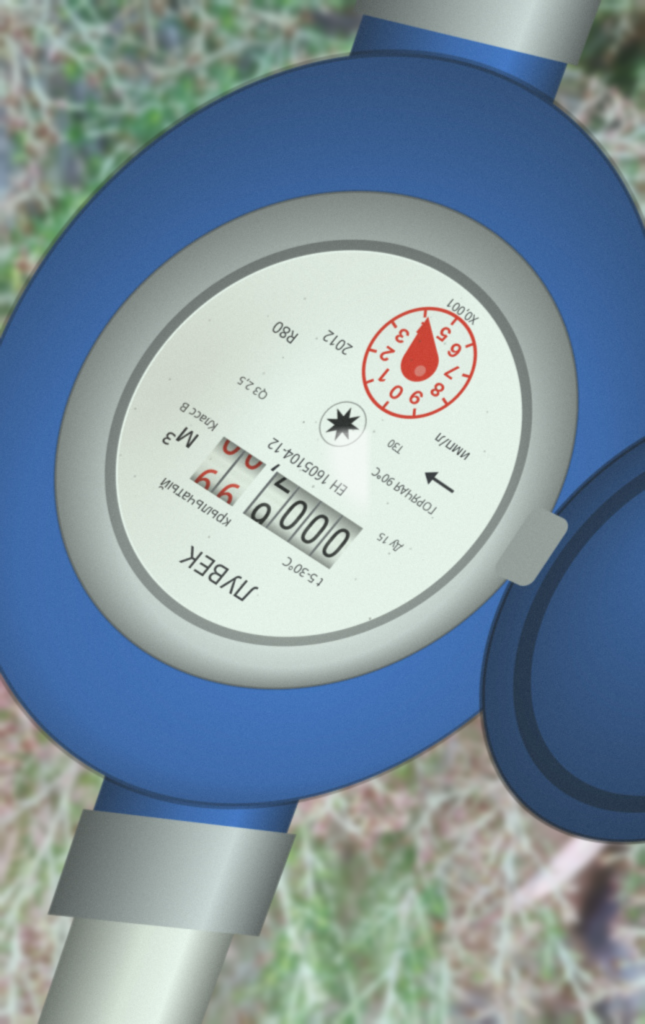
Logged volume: **6.994** m³
